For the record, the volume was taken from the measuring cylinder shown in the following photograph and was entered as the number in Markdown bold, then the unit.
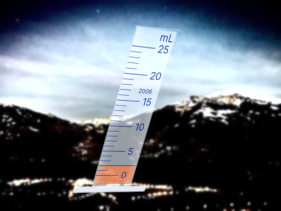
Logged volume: **2** mL
